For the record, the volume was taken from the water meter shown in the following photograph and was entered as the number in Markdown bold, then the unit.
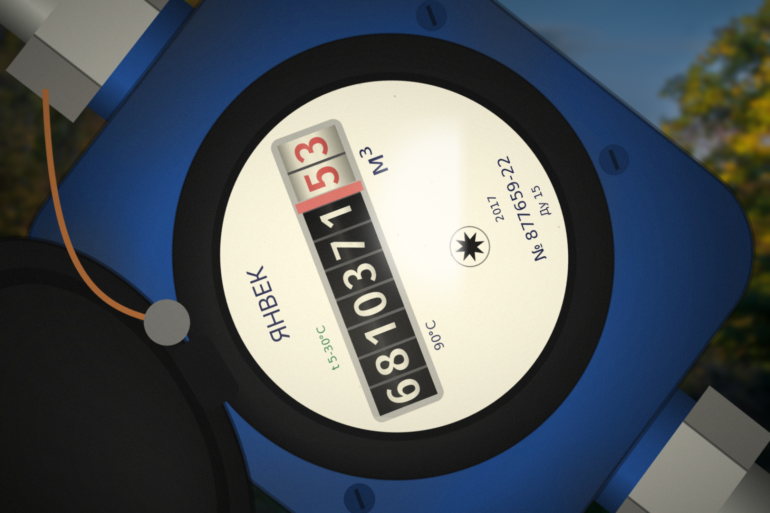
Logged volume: **6810371.53** m³
